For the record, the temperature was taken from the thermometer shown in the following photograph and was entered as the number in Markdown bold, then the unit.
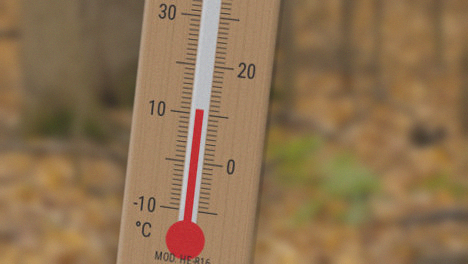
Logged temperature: **11** °C
